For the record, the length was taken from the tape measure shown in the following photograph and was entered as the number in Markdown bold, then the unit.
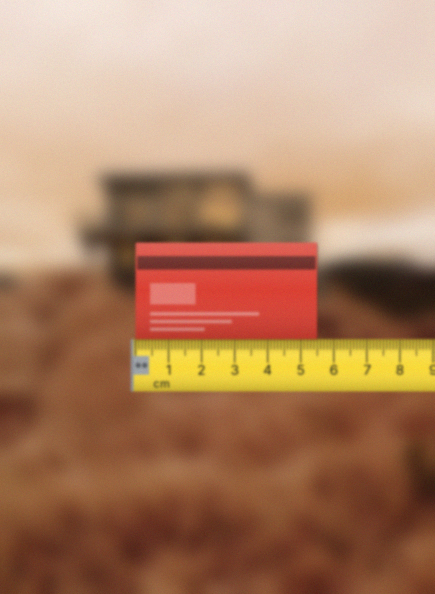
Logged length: **5.5** cm
